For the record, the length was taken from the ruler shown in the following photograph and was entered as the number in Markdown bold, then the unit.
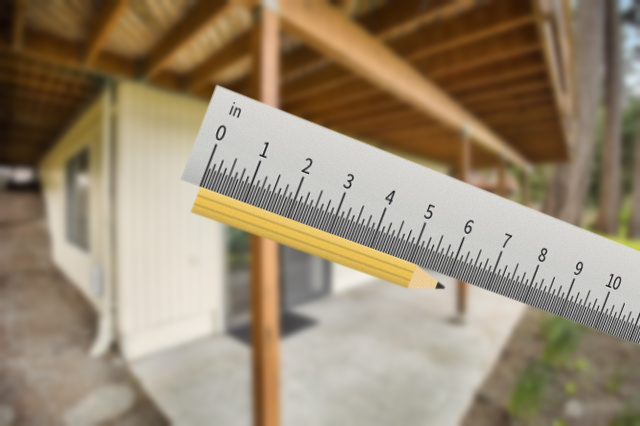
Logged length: **6** in
